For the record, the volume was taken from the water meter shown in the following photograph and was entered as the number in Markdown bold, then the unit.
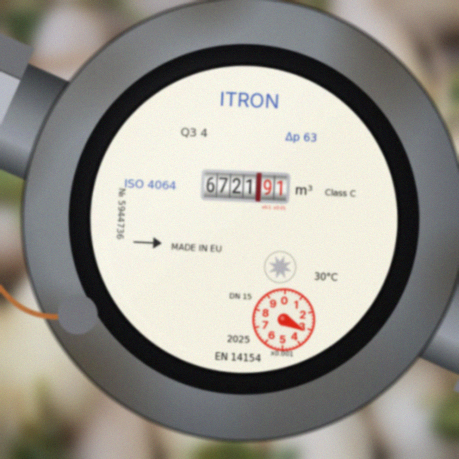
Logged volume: **6721.913** m³
